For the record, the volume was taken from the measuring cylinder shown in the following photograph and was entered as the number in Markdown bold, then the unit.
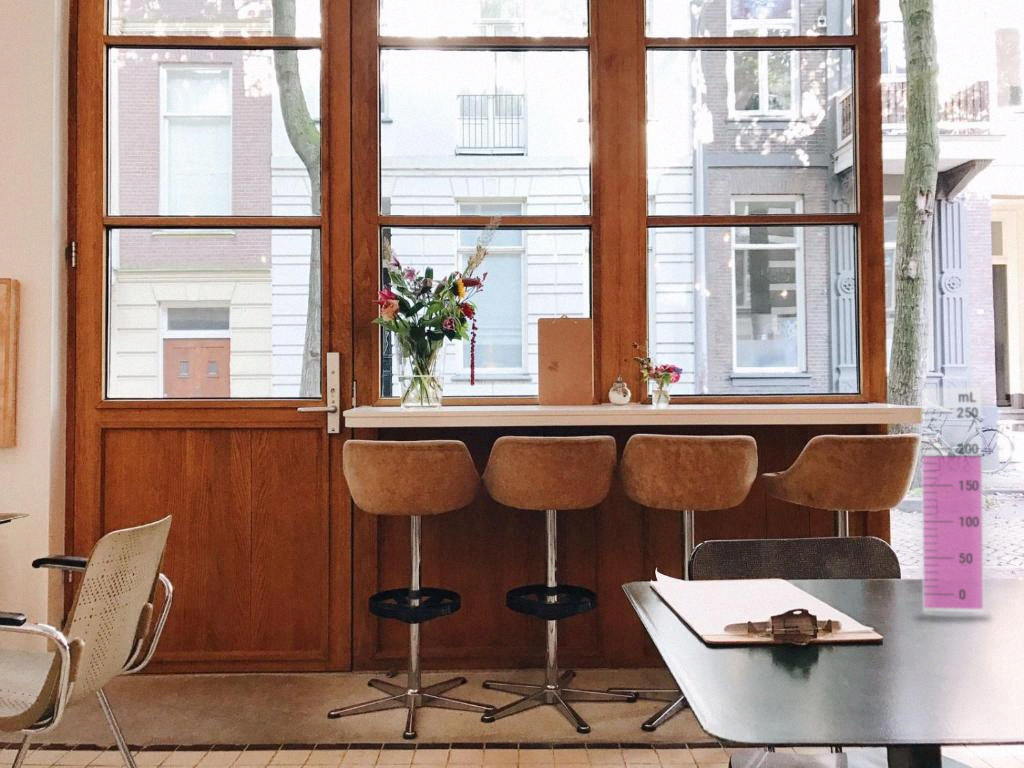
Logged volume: **190** mL
